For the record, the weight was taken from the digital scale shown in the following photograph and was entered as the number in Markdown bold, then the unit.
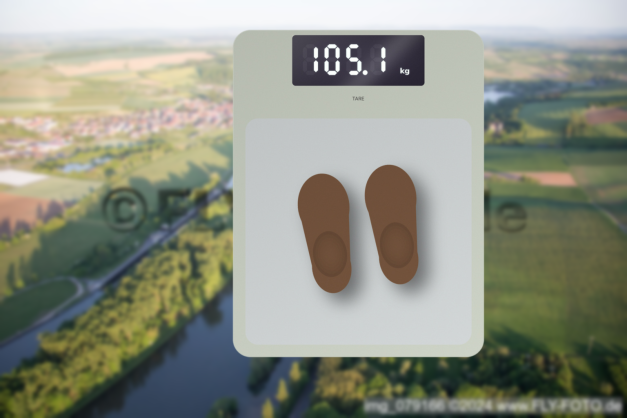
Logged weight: **105.1** kg
